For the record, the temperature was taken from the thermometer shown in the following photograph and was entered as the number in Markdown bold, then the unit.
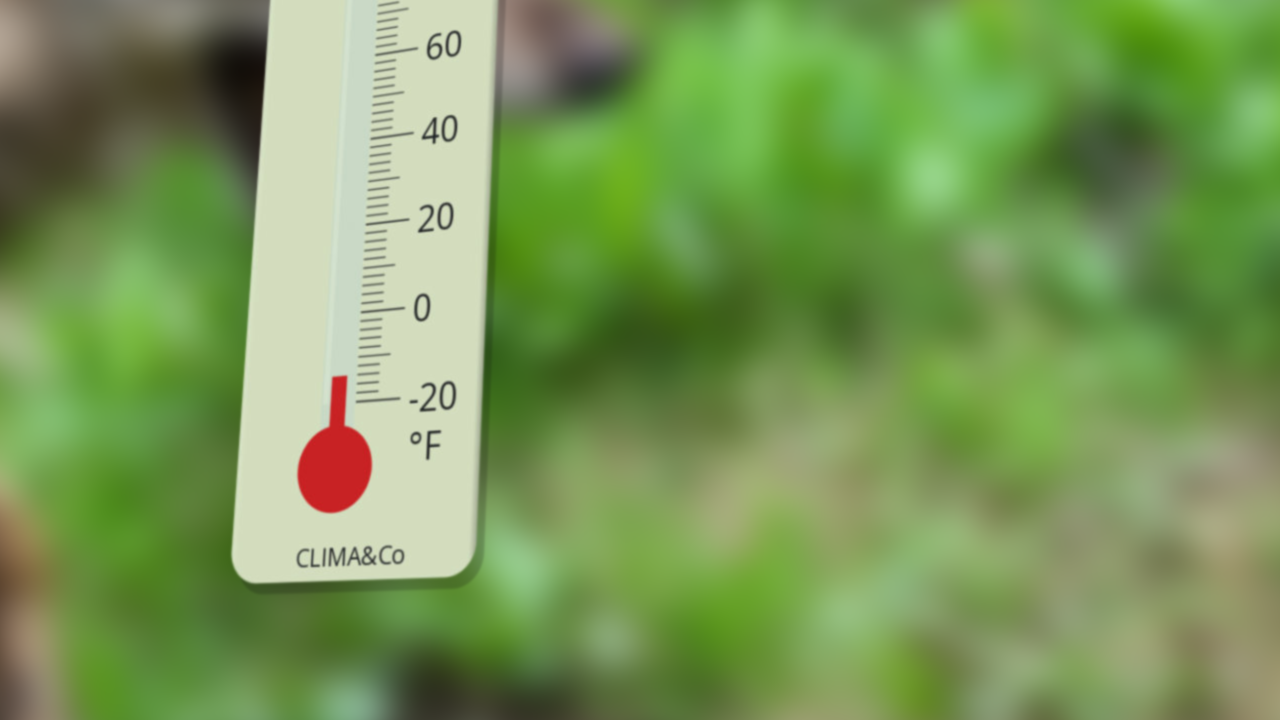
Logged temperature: **-14** °F
